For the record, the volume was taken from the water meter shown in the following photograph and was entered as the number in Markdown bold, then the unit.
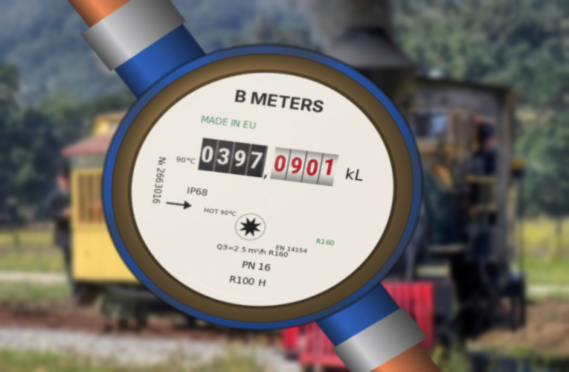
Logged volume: **397.0901** kL
